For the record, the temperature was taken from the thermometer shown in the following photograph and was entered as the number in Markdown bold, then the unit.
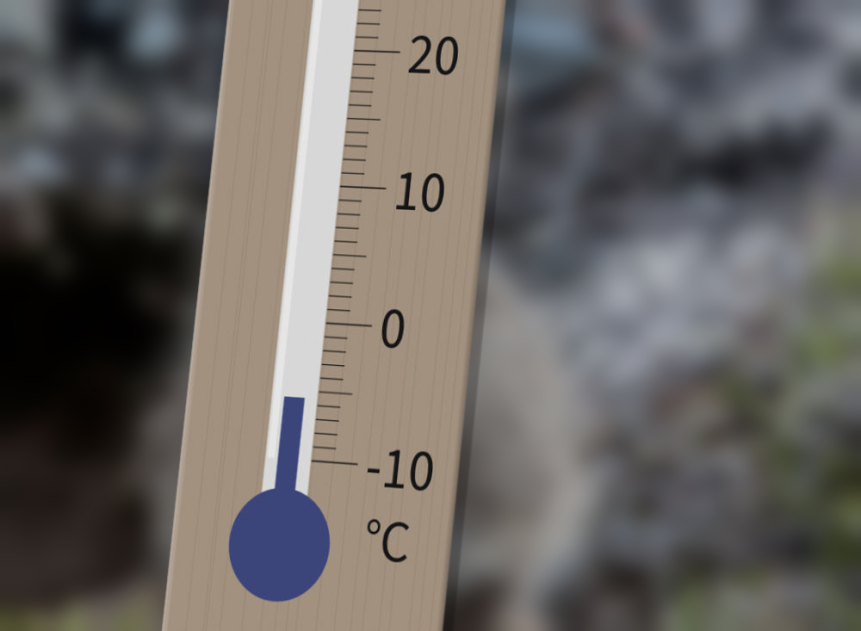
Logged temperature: **-5.5** °C
